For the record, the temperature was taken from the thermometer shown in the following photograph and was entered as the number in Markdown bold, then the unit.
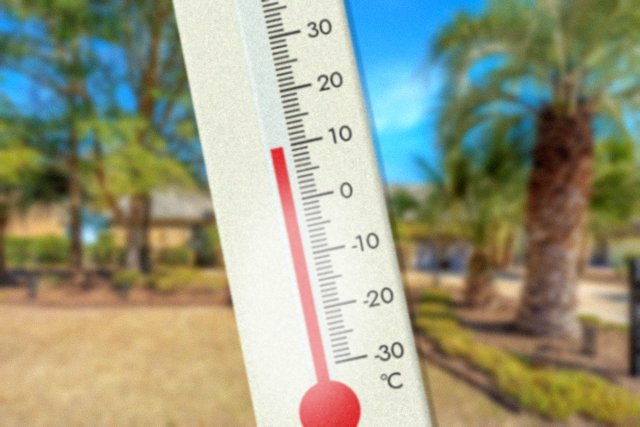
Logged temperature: **10** °C
